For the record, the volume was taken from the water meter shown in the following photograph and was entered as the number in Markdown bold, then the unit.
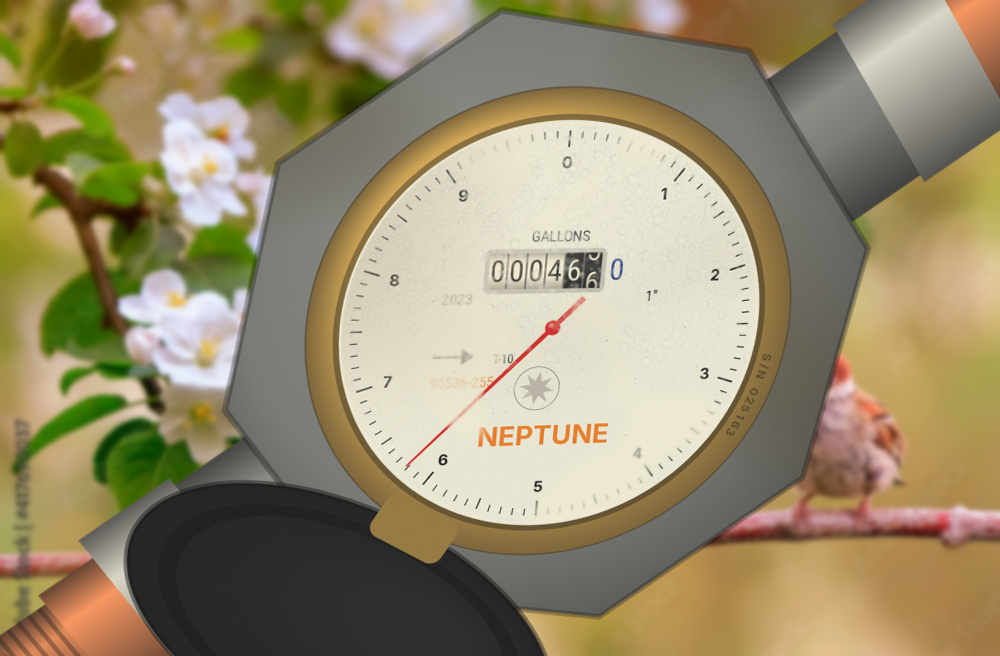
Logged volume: **4656.2** gal
